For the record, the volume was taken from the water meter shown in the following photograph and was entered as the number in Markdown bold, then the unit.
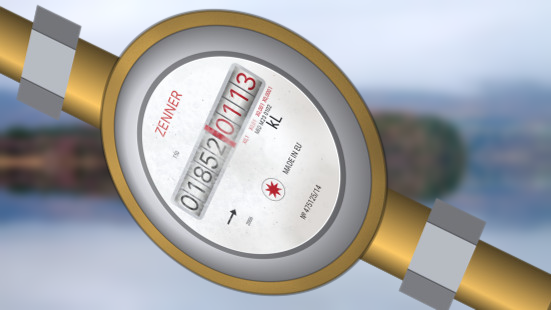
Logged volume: **1852.0113** kL
